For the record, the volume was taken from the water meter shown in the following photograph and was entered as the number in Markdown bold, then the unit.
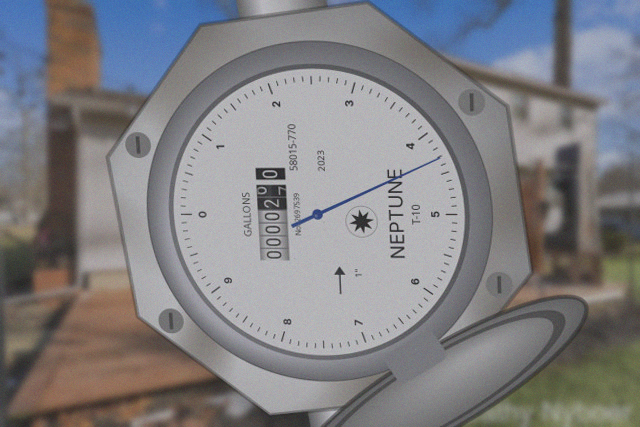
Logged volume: **264.3** gal
